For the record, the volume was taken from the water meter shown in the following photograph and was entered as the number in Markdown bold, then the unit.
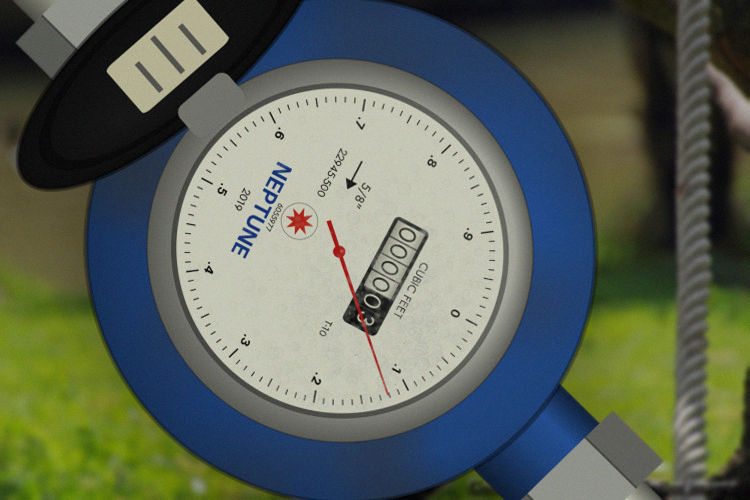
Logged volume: **3.12** ft³
